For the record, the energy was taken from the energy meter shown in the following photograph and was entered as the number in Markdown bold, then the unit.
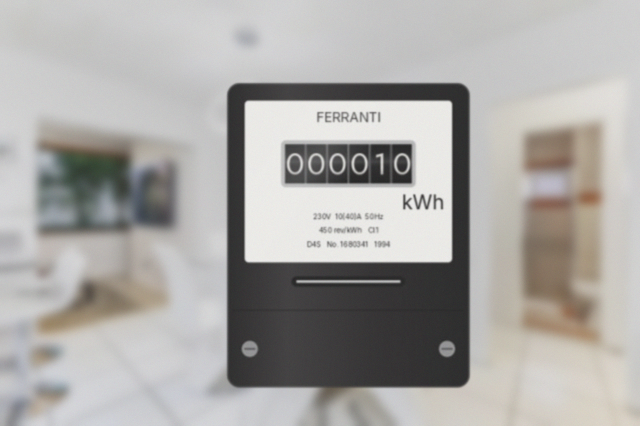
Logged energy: **10** kWh
